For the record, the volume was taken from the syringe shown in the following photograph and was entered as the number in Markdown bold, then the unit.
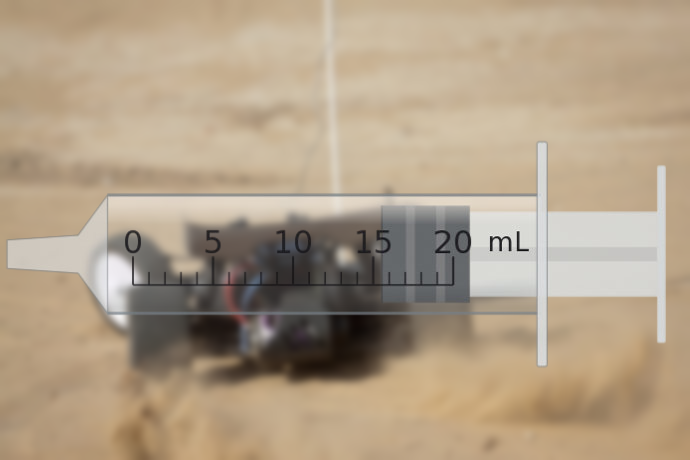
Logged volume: **15.5** mL
